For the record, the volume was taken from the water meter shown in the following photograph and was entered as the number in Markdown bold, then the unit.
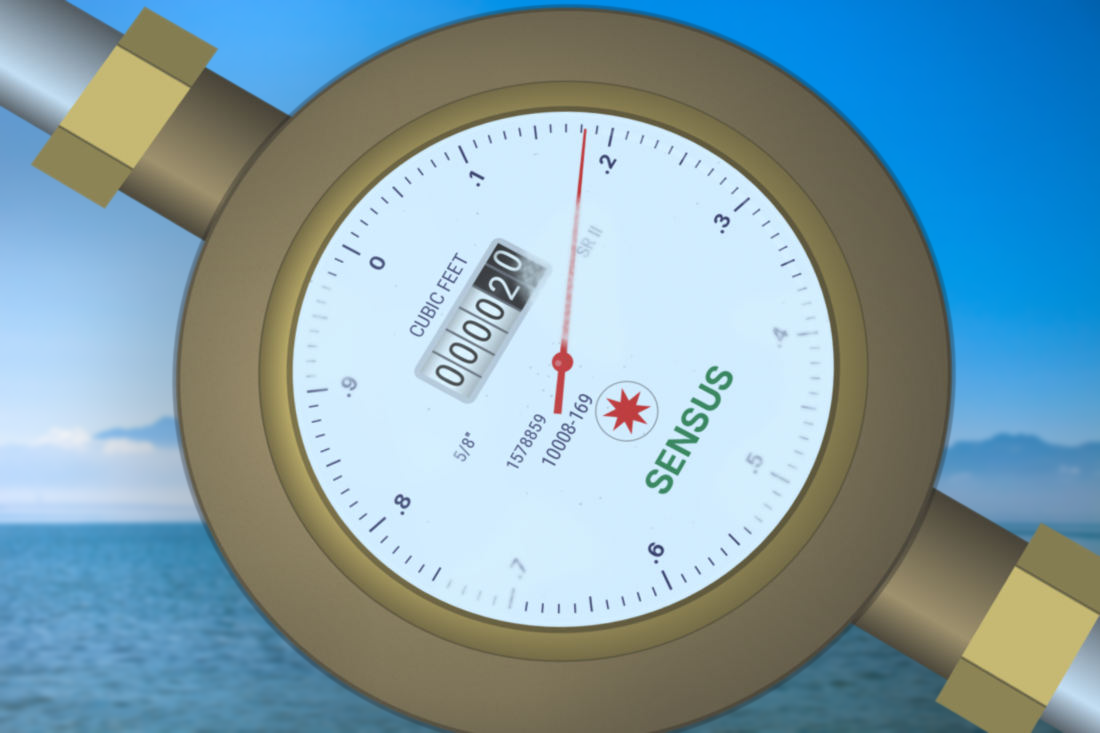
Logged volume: **20.18** ft³
